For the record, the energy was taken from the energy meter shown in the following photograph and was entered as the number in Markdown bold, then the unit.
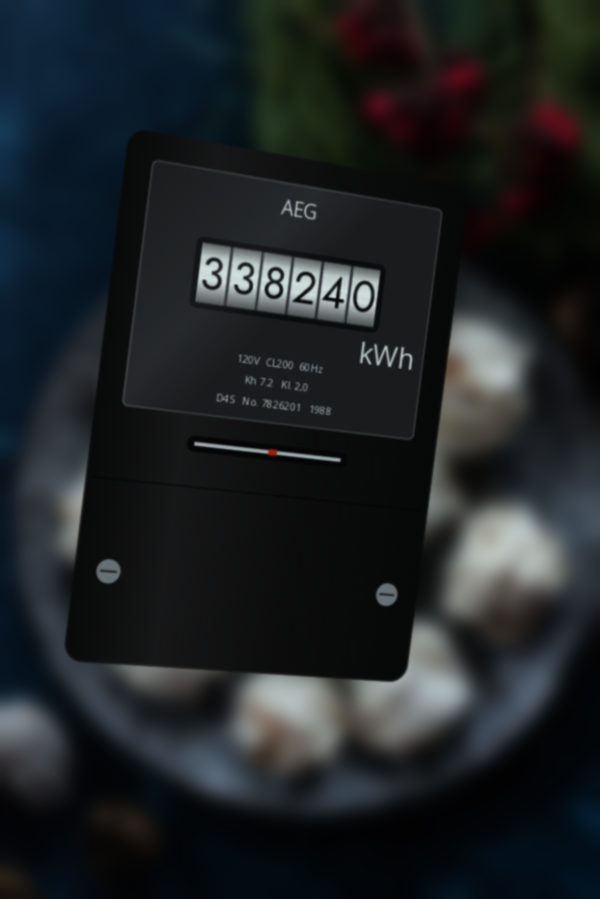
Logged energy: **338240** kWh
